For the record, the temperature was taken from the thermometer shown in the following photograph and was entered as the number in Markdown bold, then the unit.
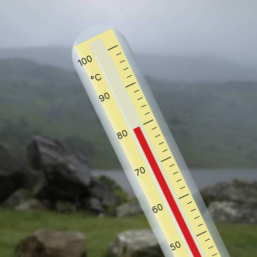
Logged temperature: **80** °C
